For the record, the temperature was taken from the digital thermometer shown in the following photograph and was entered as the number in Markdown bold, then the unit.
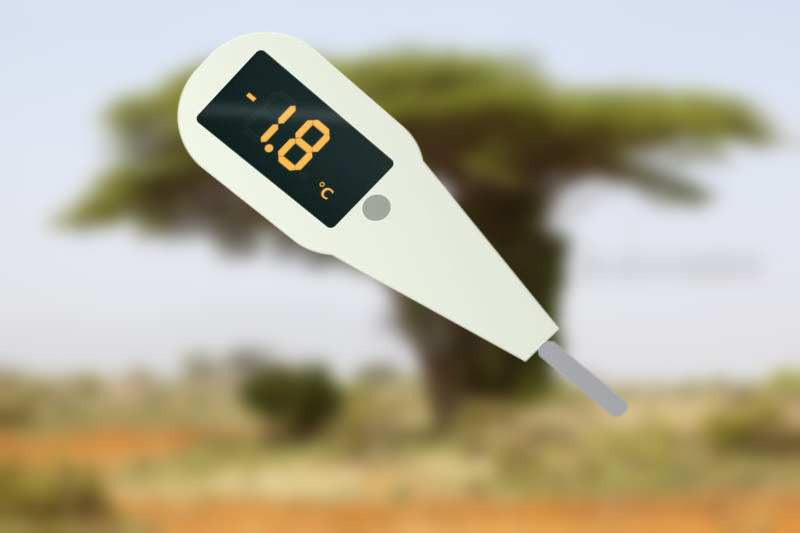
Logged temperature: **-1.8** °C
